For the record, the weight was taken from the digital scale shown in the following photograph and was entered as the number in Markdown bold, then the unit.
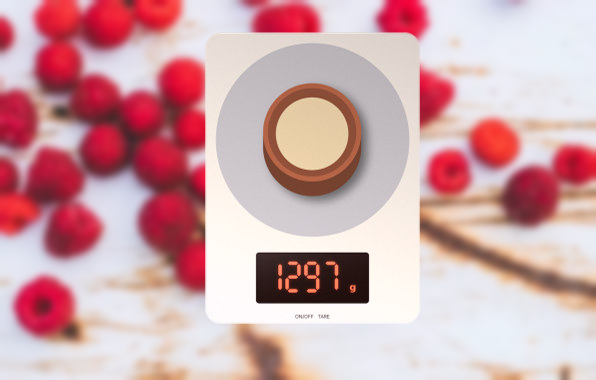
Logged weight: **1297** g
